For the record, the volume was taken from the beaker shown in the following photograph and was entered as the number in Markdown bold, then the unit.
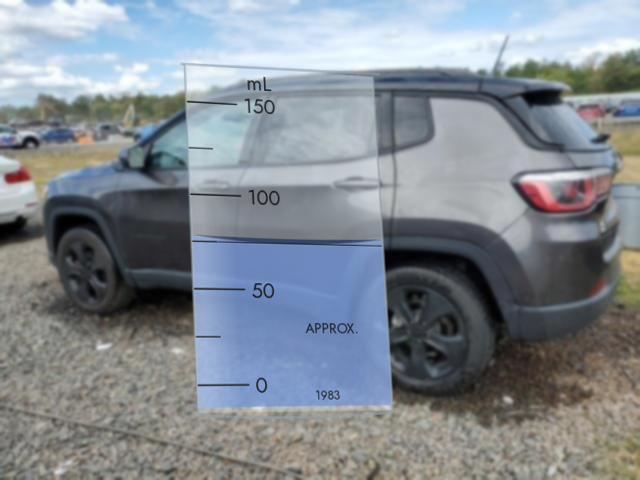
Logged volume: **75** mL
